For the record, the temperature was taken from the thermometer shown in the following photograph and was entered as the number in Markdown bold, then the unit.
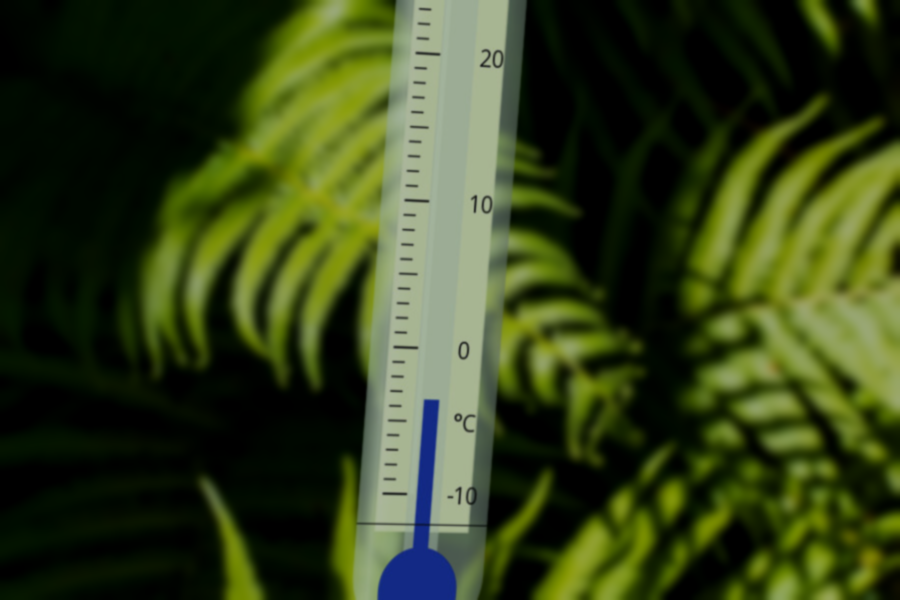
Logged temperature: **-3.5** °C
